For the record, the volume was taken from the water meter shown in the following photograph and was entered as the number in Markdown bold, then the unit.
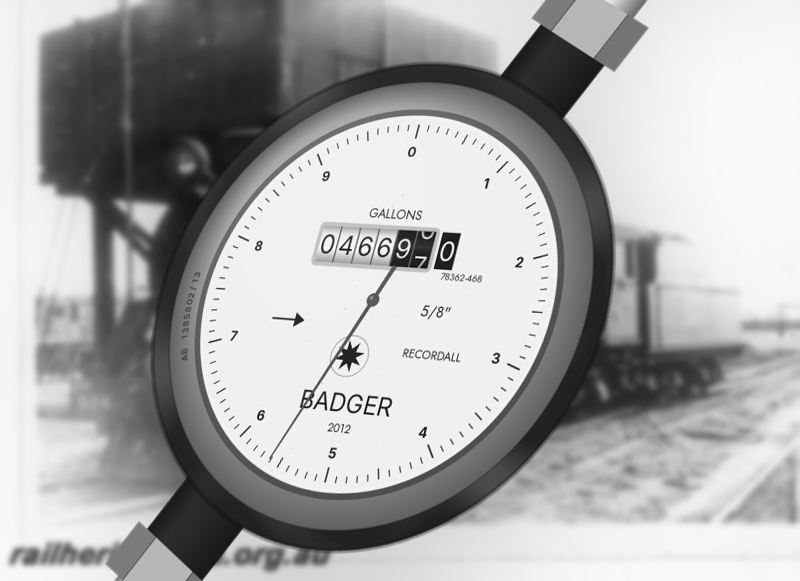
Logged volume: **466965.6** gal
